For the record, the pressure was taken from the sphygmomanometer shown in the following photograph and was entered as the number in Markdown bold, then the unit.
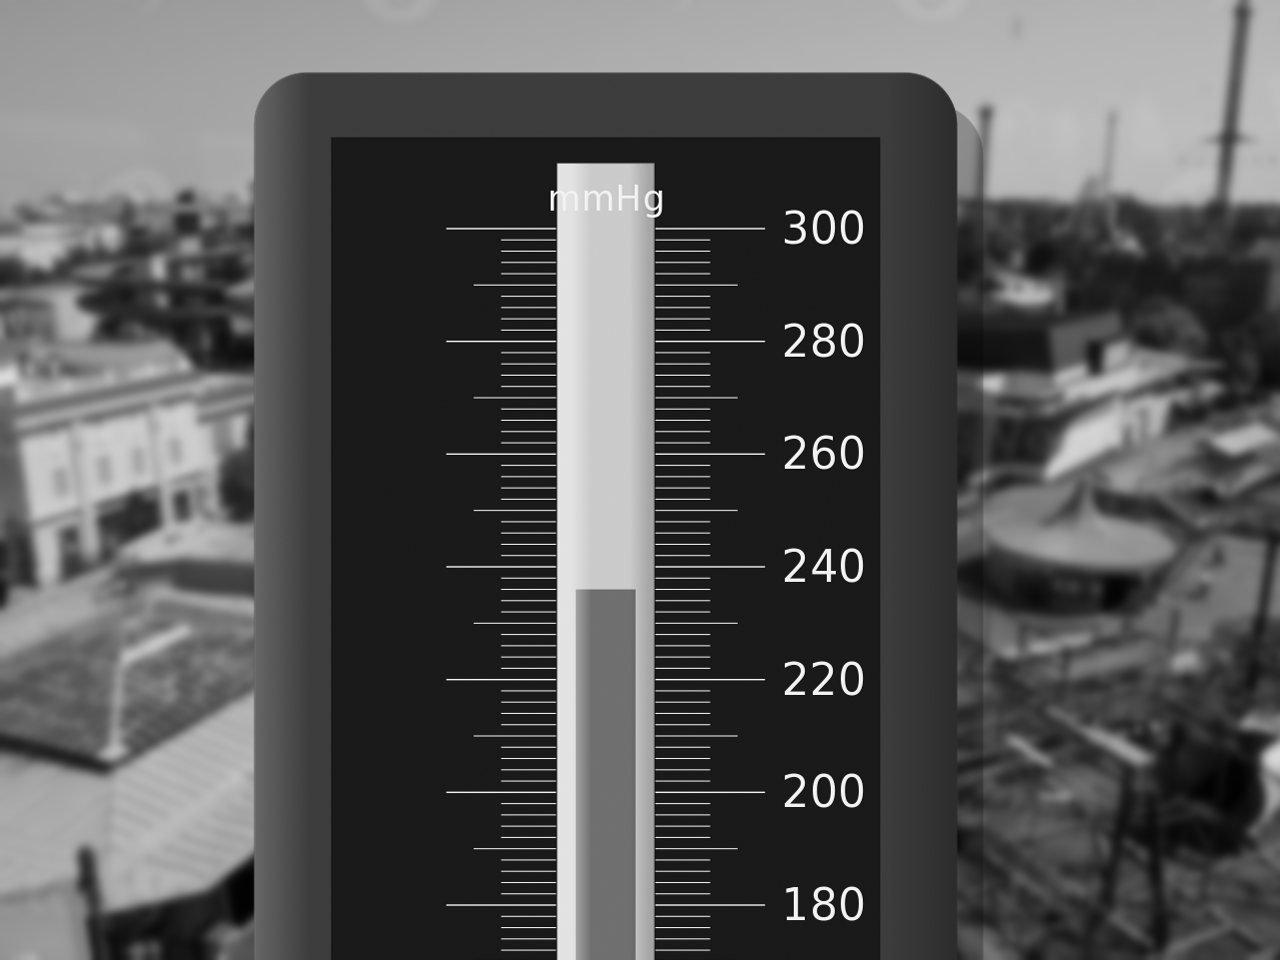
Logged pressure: **236** mmHg
